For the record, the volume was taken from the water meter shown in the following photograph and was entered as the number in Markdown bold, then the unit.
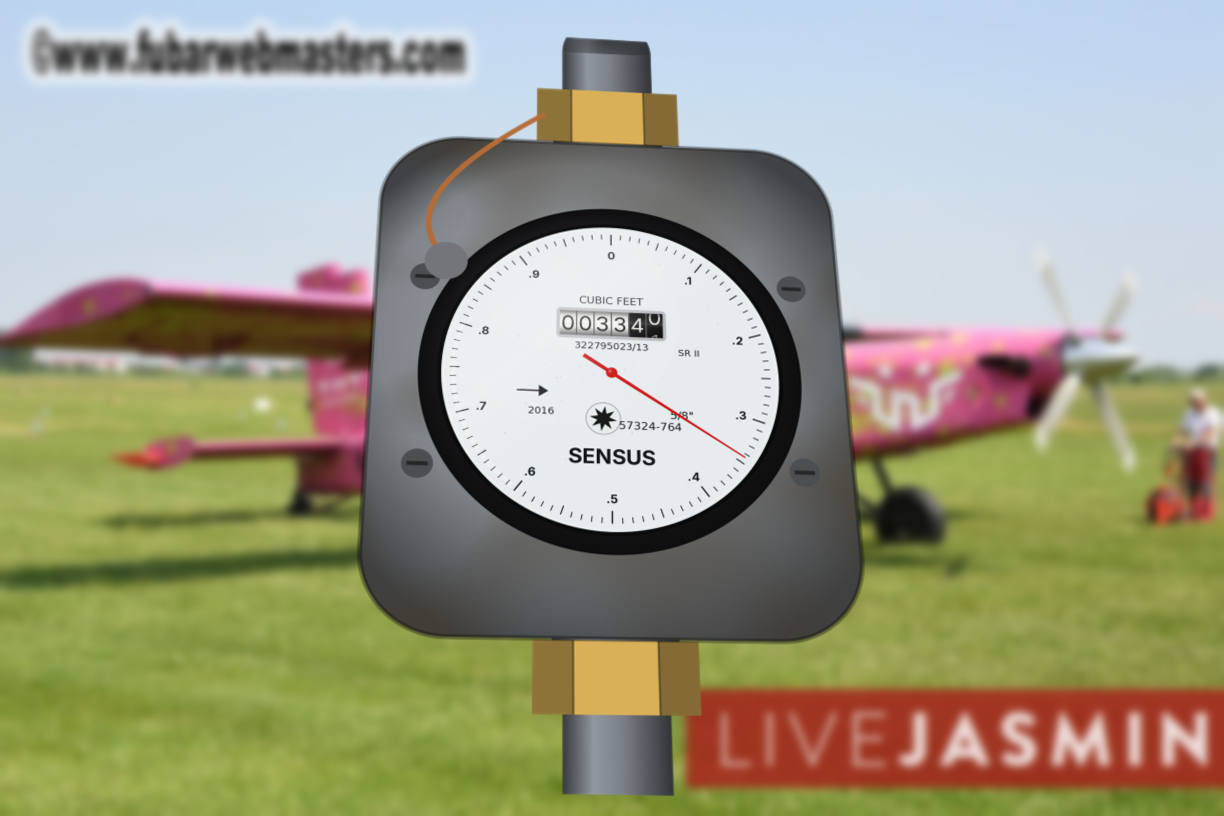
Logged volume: **3340.34** ft³
